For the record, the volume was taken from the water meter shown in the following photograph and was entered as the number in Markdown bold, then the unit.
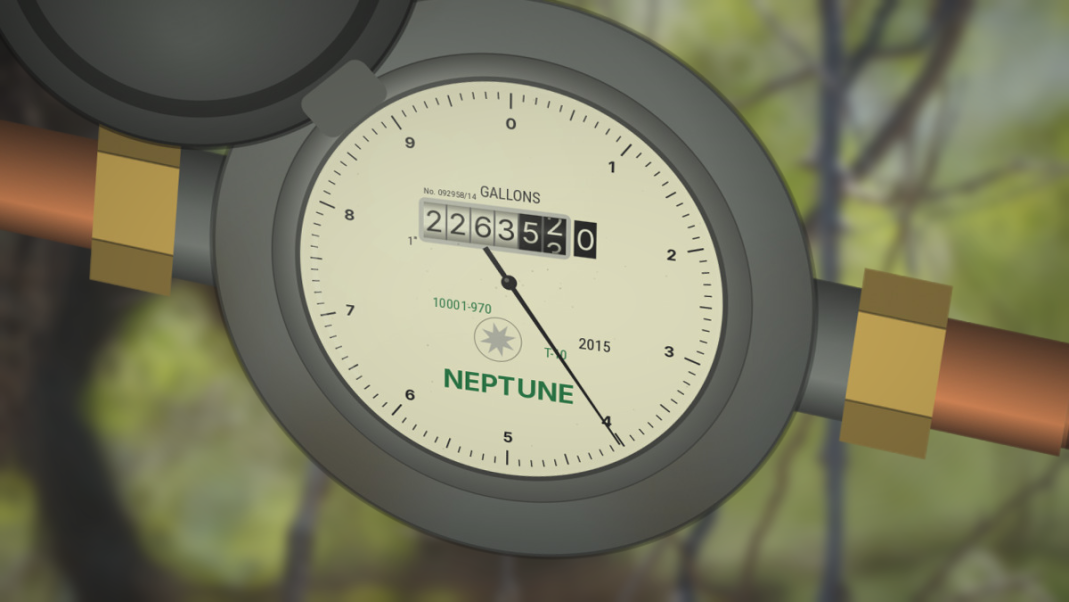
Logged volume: **2263524.0** gal
